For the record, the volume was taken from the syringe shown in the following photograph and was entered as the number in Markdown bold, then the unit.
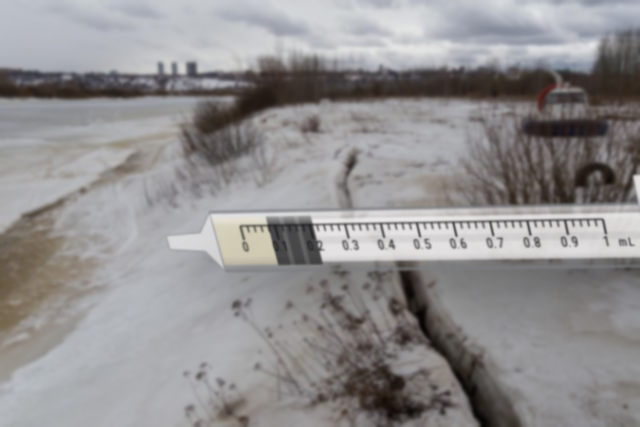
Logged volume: **0.08** mL
